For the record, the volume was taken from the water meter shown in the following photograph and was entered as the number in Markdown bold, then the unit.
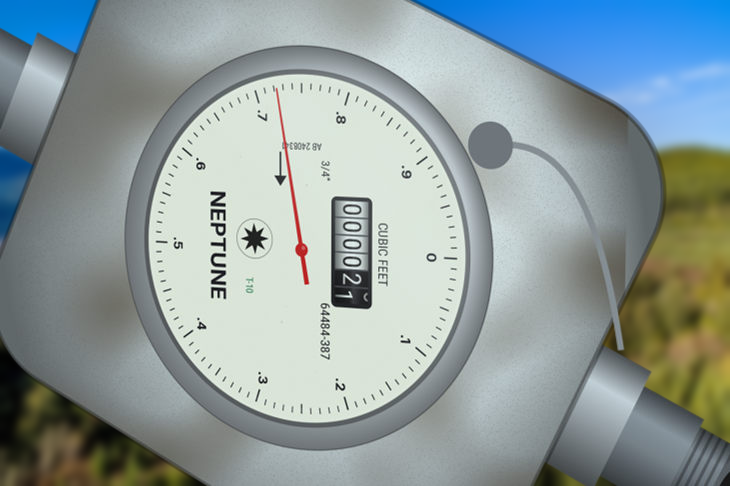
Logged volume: **20.72** ft³
